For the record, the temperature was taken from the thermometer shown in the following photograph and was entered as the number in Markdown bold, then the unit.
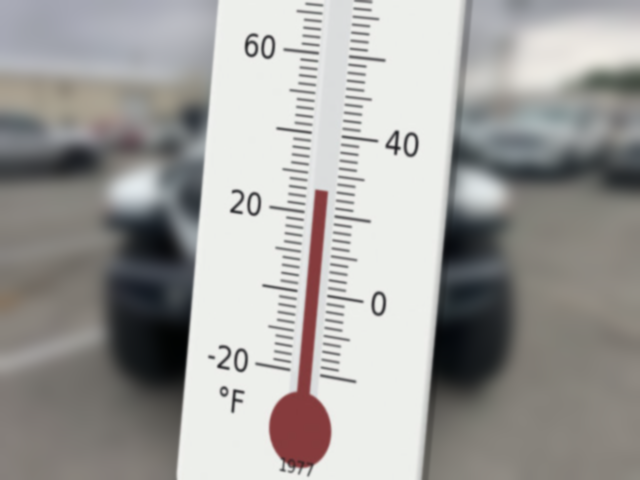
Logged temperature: **26** °F
